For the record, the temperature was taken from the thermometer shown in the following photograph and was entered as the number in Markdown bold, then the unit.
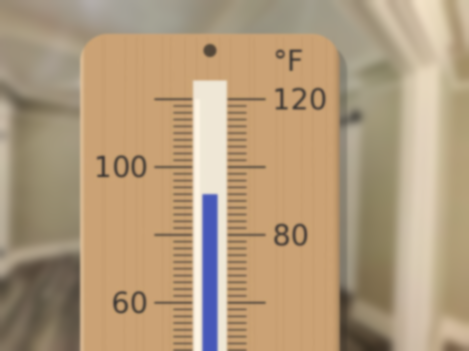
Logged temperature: **92** °F
